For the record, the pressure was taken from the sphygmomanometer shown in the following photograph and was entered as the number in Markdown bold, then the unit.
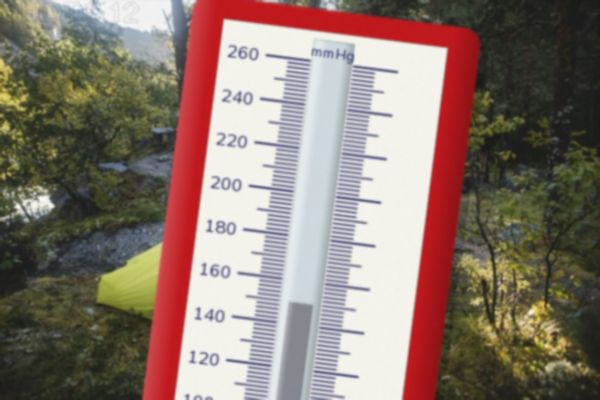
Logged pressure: **150** mmHg
